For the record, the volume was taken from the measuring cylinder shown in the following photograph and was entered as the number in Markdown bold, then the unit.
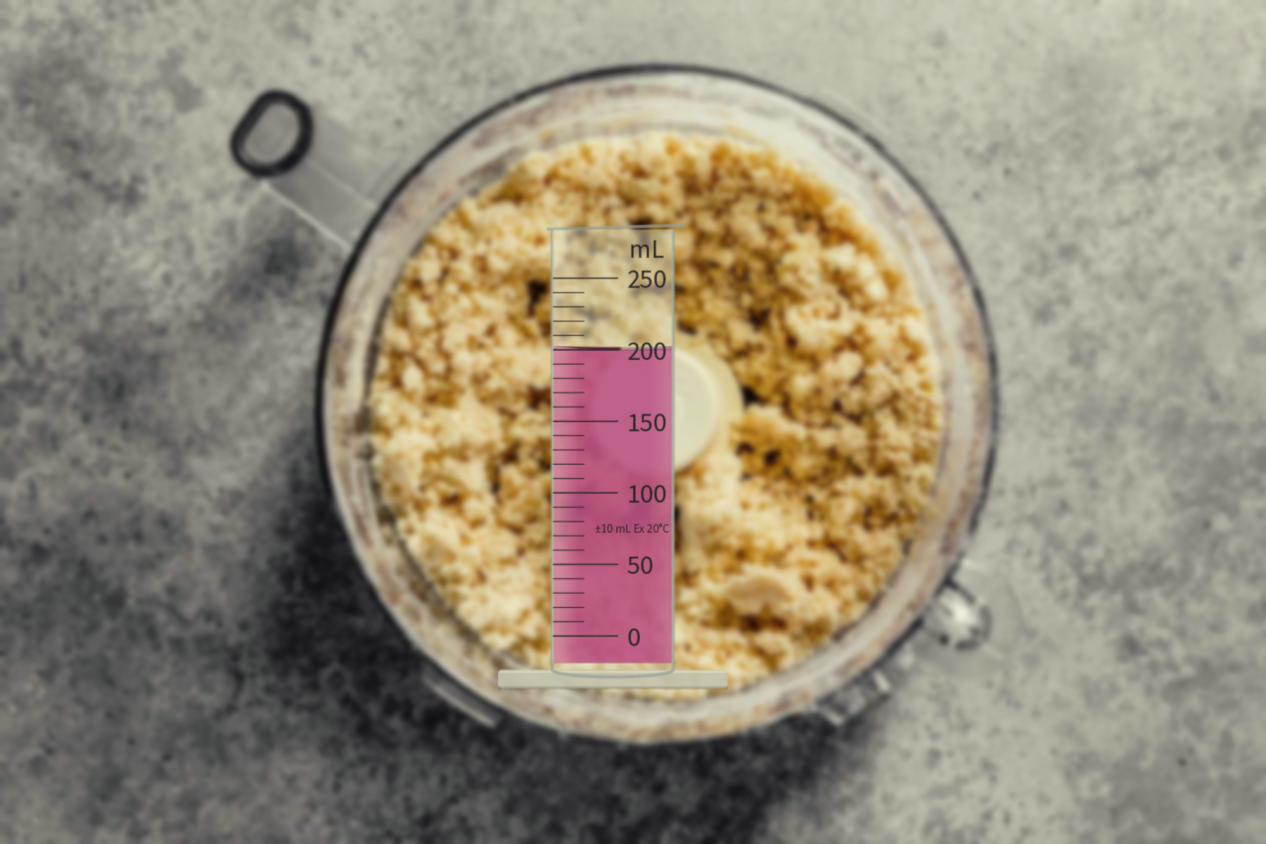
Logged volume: **200** mL
